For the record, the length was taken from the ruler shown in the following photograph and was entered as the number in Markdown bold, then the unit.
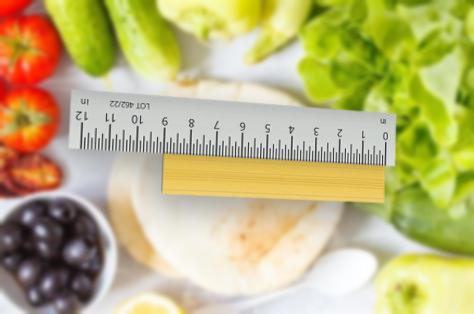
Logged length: **9** in
